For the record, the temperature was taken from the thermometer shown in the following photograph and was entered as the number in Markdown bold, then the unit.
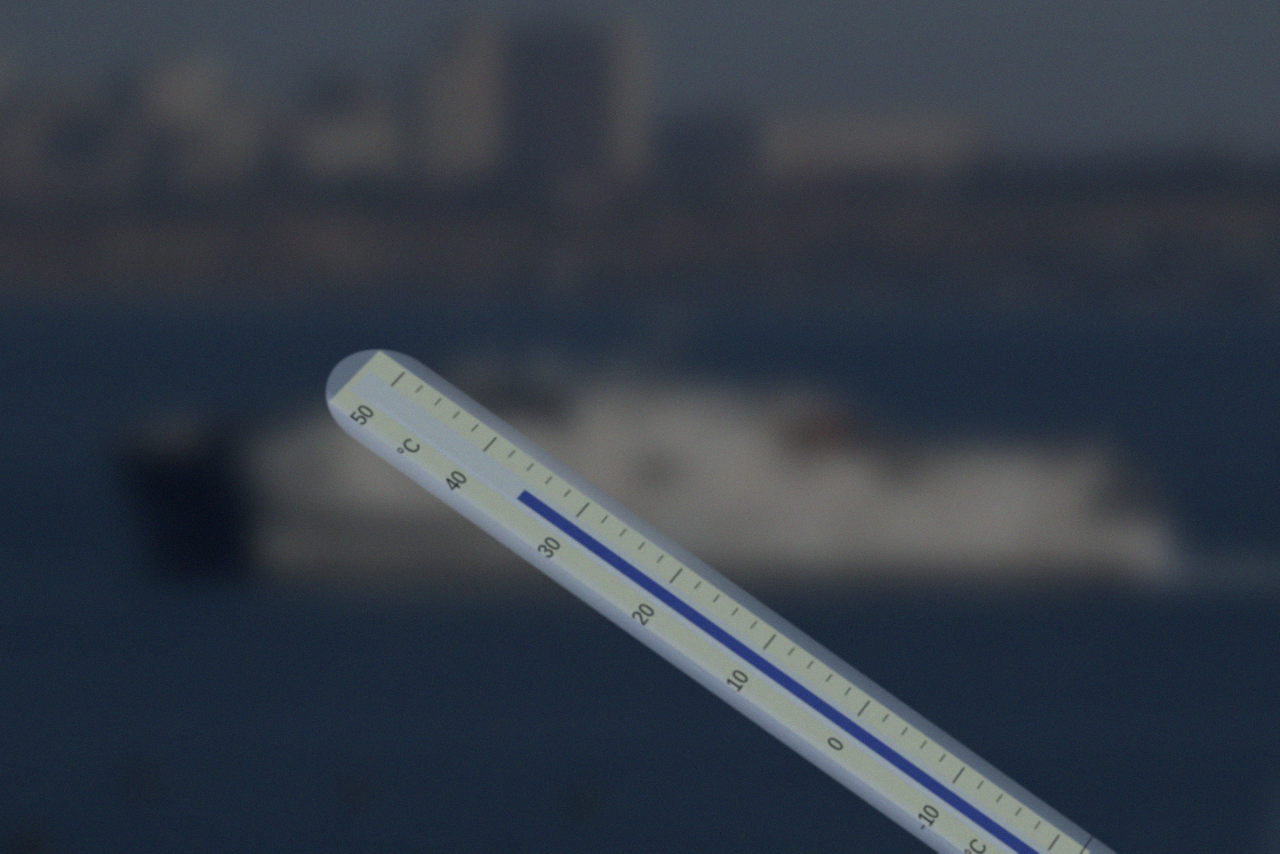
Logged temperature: **35** °C
